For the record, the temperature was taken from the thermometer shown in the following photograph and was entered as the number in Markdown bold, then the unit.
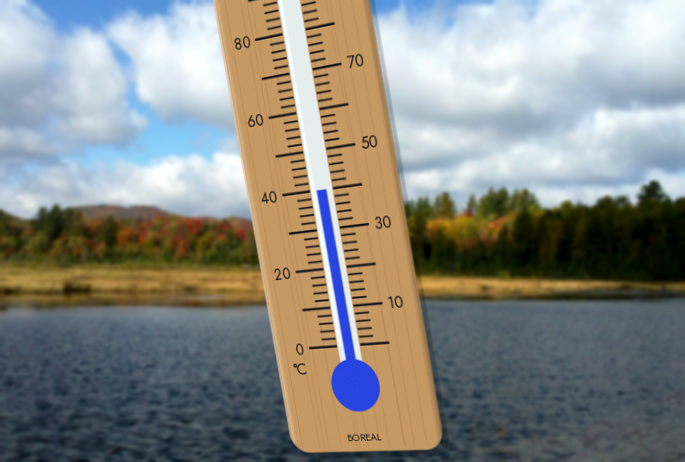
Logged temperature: **40** °C
